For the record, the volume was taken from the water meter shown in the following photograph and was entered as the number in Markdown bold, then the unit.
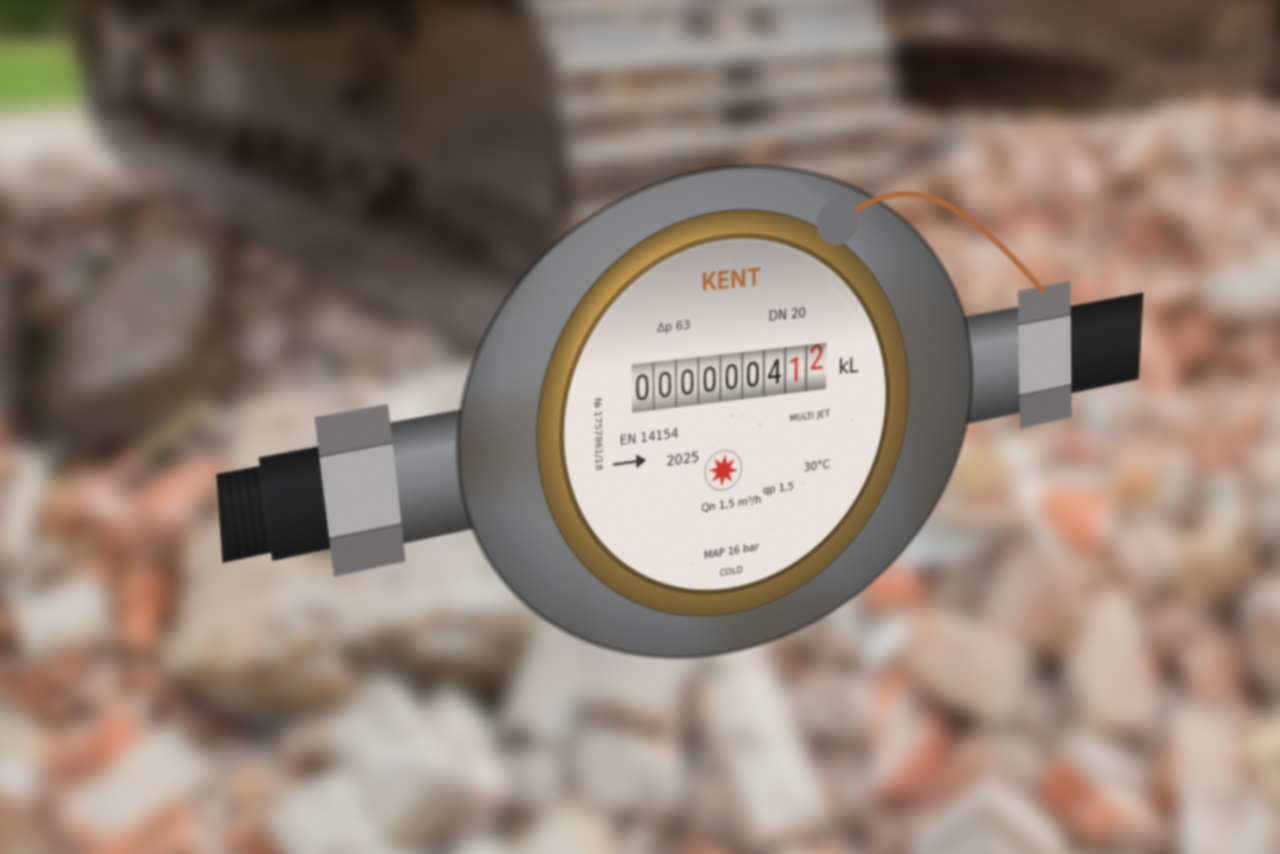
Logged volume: **4.12** kL
